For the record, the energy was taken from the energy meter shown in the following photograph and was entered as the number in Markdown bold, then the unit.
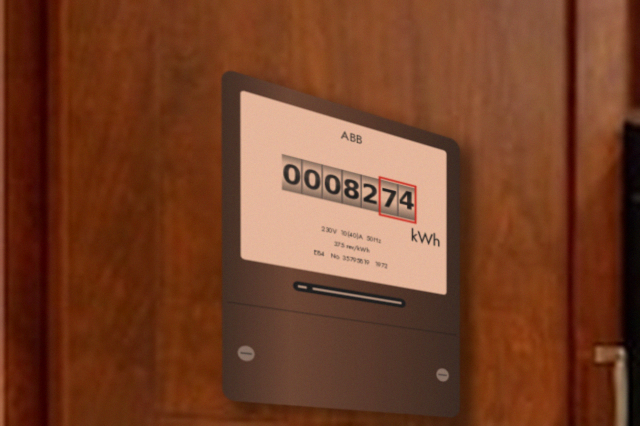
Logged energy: **82.74** kWh
